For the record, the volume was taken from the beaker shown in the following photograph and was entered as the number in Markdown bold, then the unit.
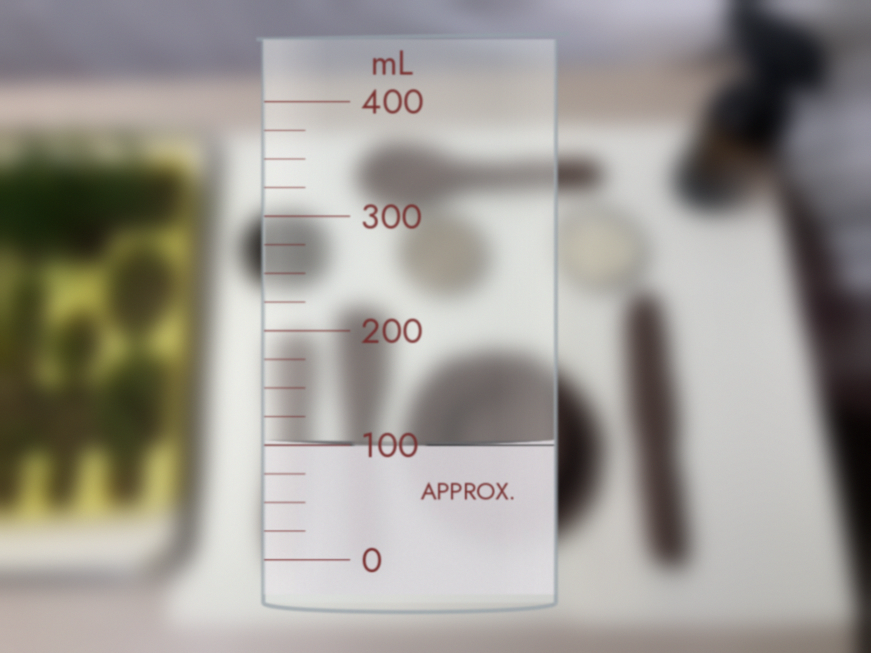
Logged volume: **100** mL
